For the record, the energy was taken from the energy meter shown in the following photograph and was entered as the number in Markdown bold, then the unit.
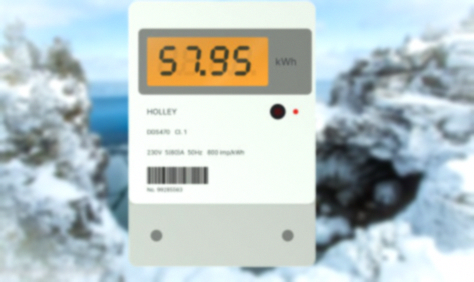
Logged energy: **57.95** kWh
